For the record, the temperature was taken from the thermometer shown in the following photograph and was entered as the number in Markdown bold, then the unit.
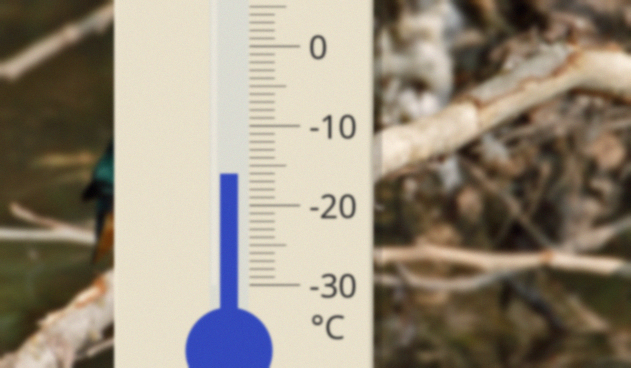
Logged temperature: **-16** °C
